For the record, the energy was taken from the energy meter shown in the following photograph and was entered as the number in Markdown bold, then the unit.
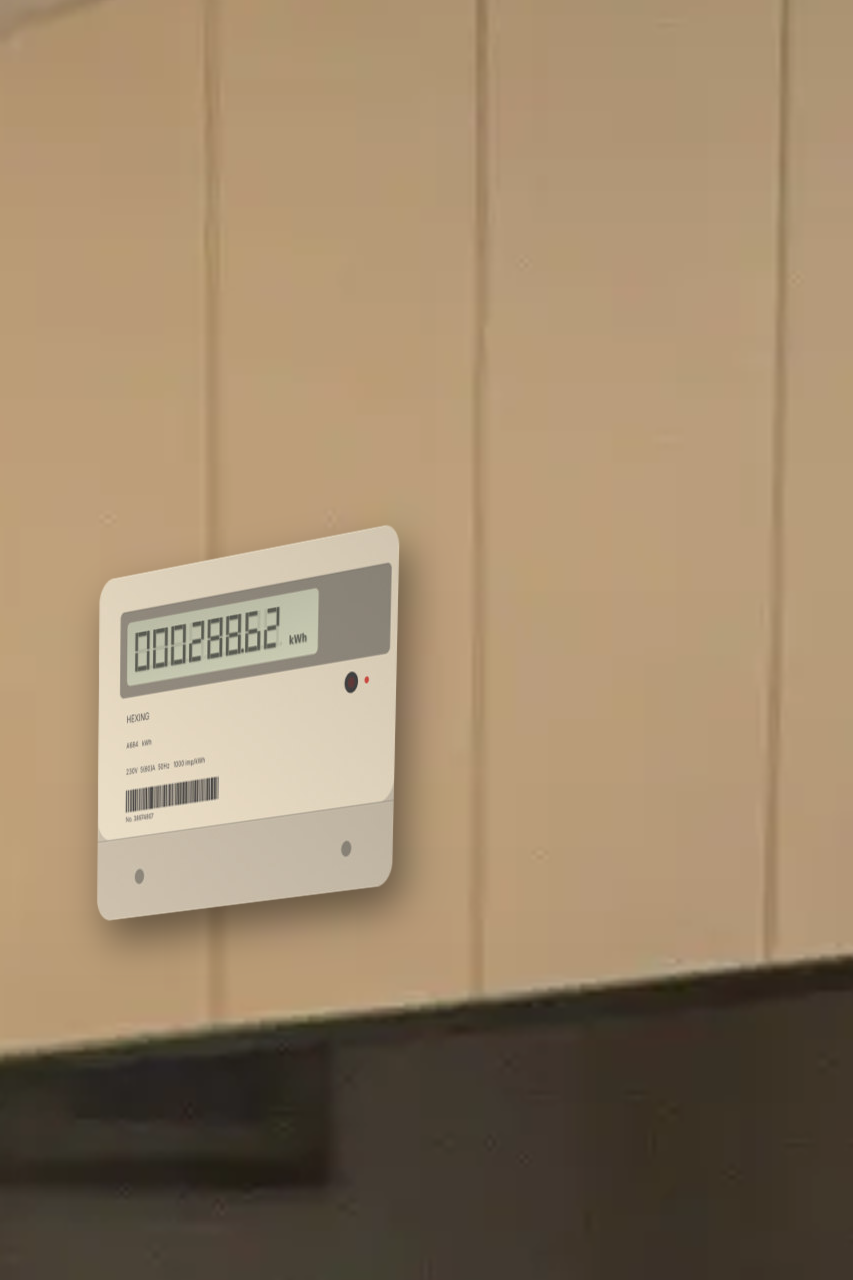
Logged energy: **288.62** kWh
